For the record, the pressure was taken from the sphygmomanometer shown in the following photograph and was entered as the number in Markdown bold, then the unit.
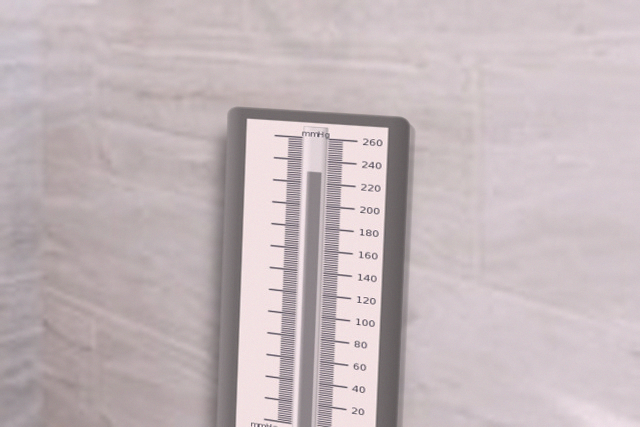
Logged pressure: **230** mmHg
